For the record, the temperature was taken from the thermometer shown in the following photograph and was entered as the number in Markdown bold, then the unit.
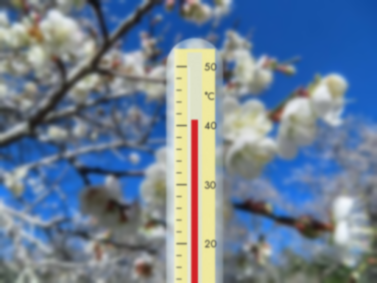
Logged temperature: **41** °C
